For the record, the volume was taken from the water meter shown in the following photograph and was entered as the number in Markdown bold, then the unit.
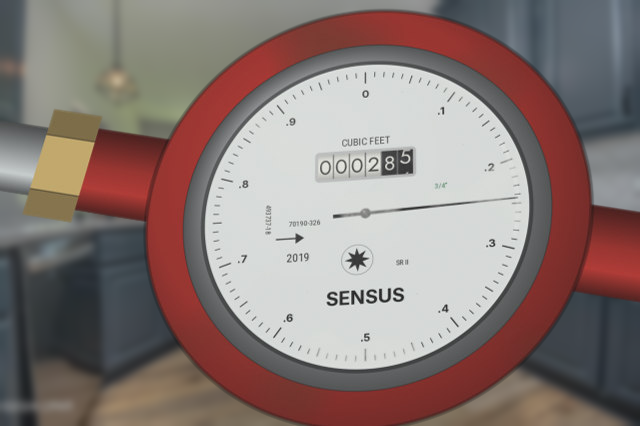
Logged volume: **285.24** ft³
